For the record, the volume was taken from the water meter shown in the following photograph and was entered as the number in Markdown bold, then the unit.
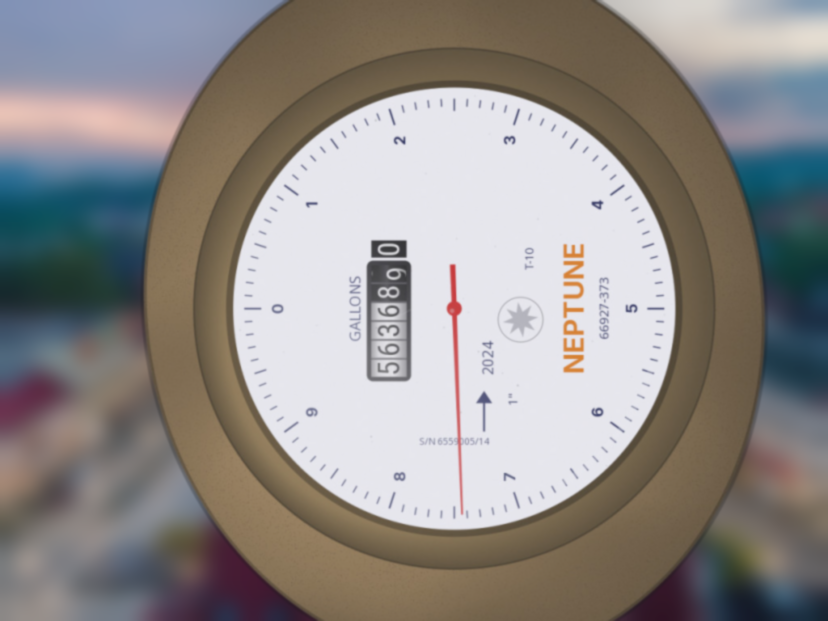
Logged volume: **5636887.4** gal
